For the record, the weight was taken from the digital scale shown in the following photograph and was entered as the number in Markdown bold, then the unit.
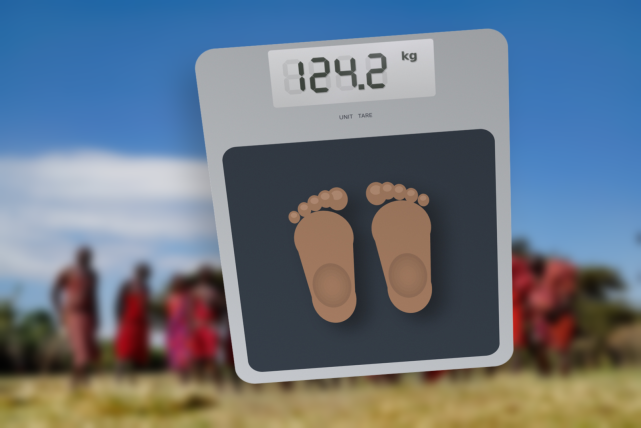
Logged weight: **124.2** kg
